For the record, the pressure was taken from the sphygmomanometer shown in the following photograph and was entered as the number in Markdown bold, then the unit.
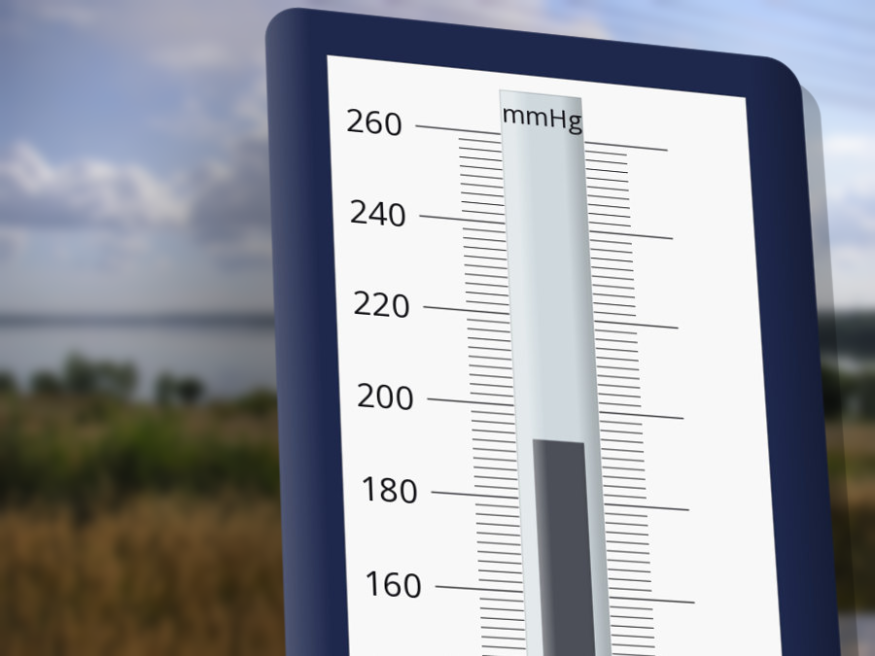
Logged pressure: **193** mmHg
